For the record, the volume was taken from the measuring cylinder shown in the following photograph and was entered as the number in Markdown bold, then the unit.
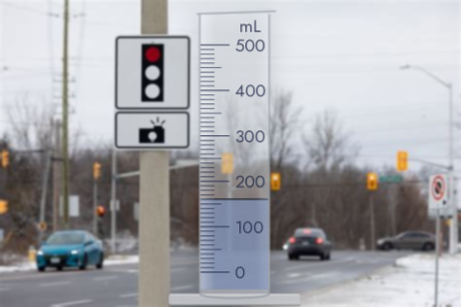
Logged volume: **160** mL
